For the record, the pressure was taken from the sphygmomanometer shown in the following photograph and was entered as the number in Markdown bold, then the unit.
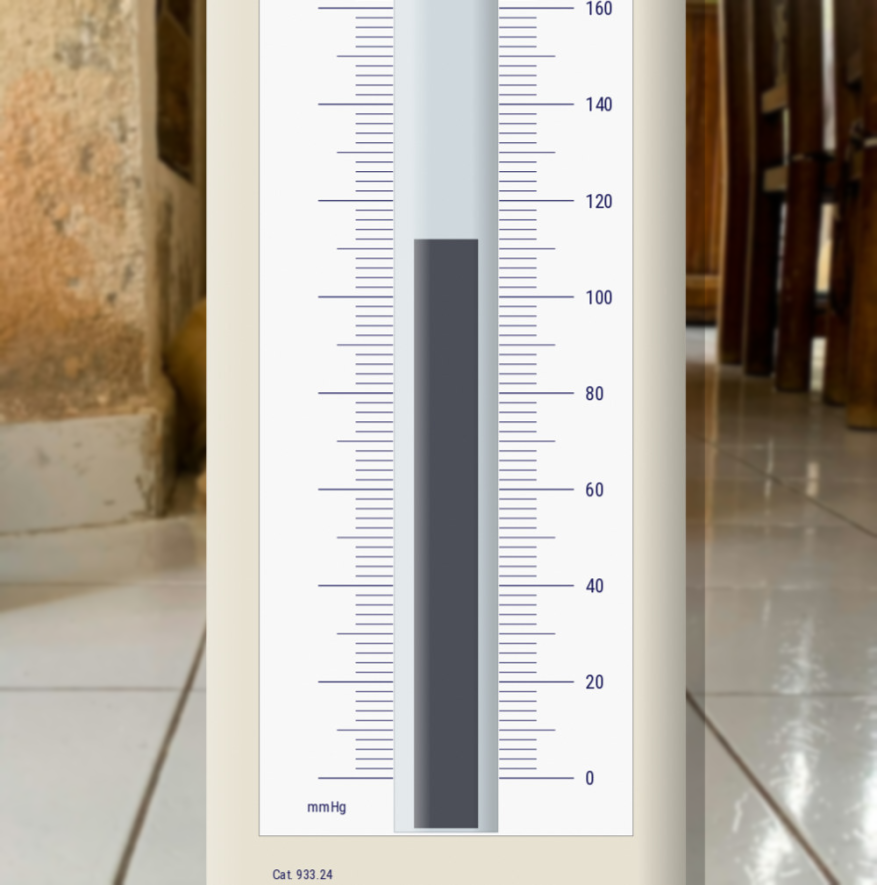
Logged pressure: **112** mmHg
